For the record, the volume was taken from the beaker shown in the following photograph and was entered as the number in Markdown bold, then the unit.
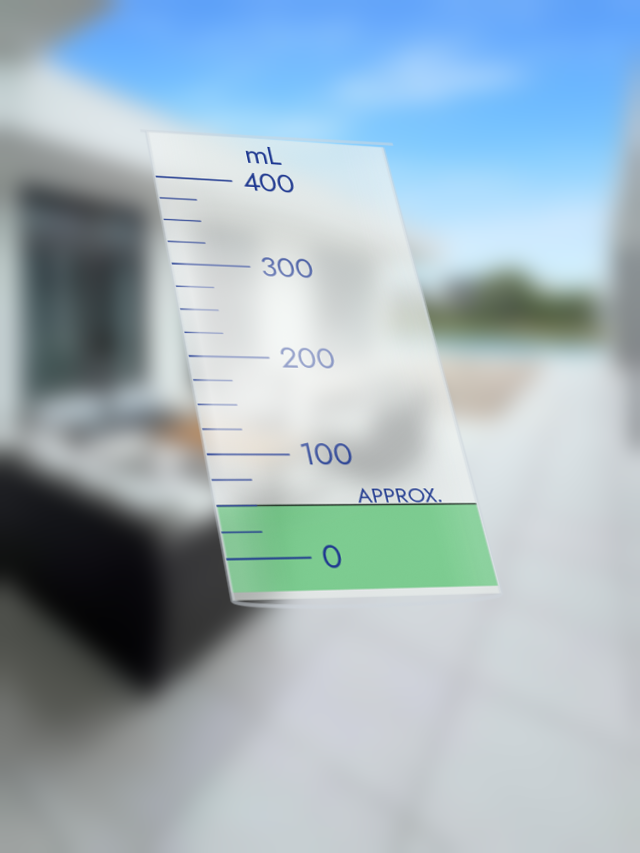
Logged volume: **50** mL
